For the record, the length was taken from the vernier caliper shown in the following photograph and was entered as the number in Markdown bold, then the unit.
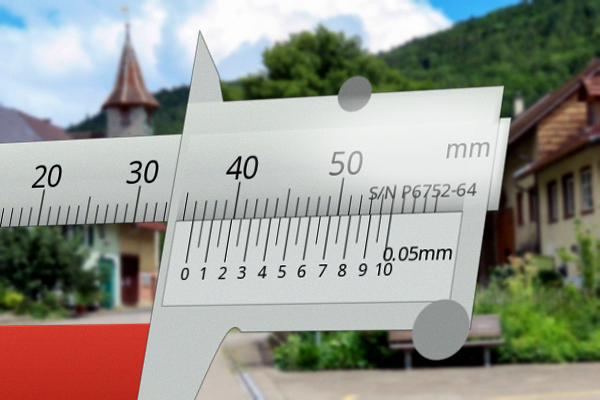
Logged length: **36.0** mm
